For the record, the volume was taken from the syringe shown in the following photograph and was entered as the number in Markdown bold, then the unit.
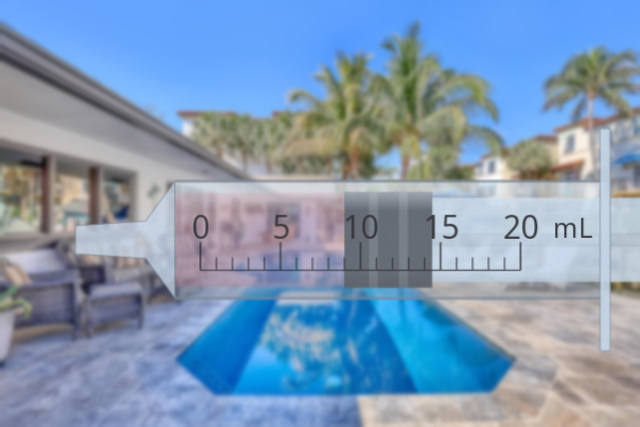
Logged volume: **9** mL
